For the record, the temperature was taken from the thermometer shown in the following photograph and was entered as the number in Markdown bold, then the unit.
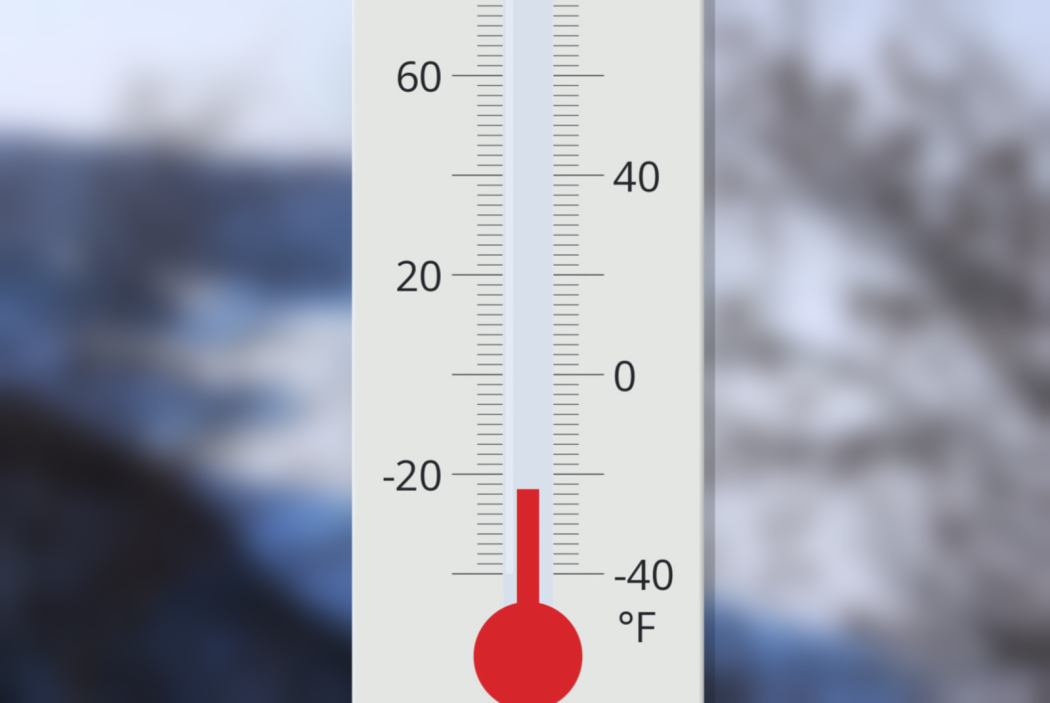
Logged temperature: **-23** °F
